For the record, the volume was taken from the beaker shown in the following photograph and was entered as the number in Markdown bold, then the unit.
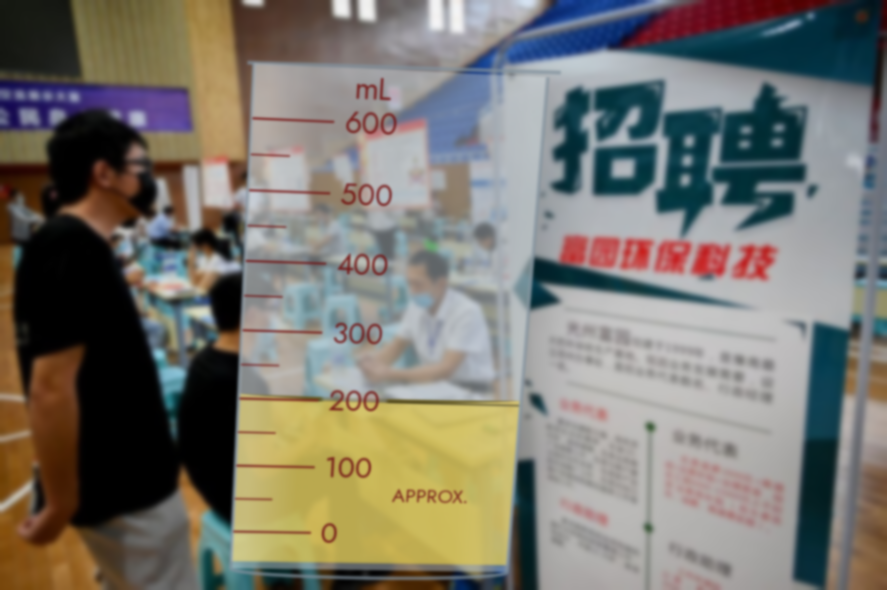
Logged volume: **200** mL
